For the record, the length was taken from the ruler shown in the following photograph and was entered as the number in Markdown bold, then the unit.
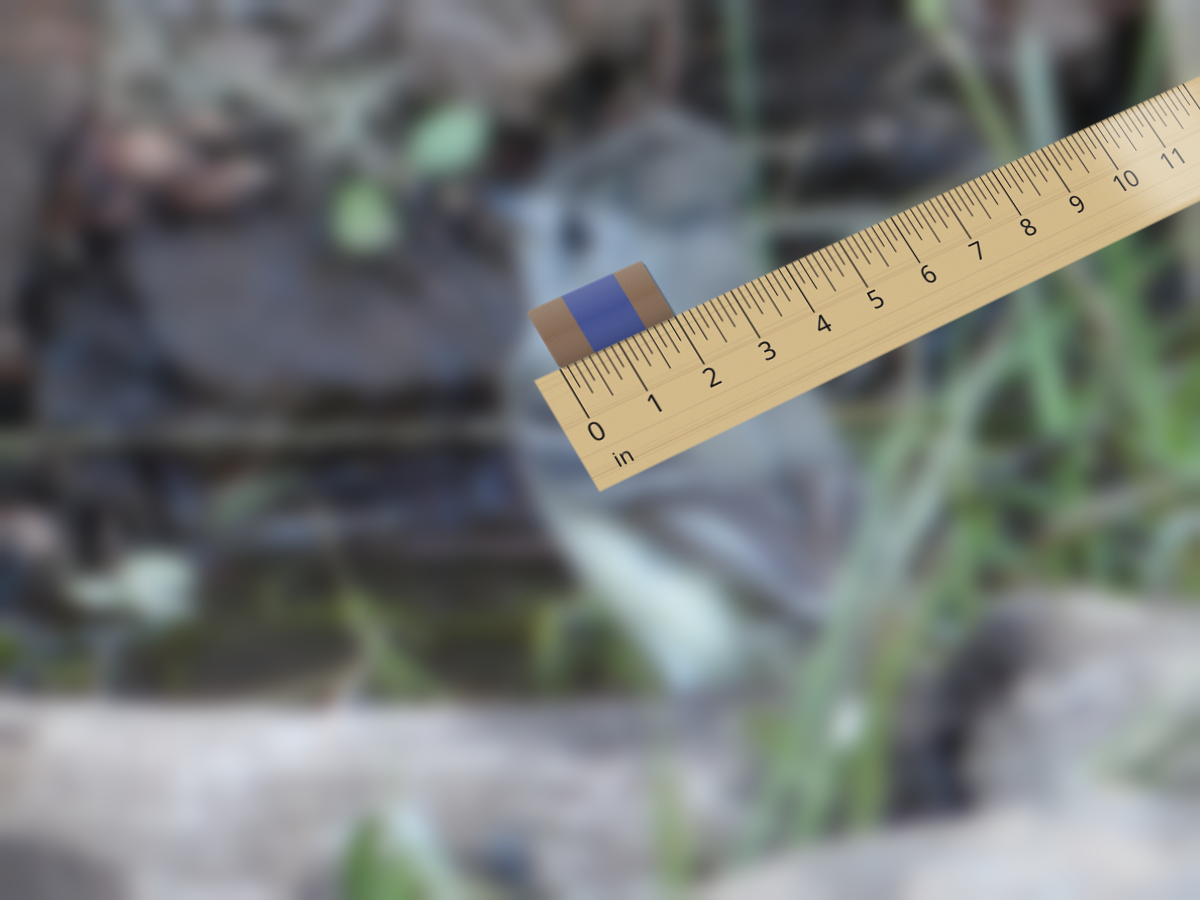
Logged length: **2** in
